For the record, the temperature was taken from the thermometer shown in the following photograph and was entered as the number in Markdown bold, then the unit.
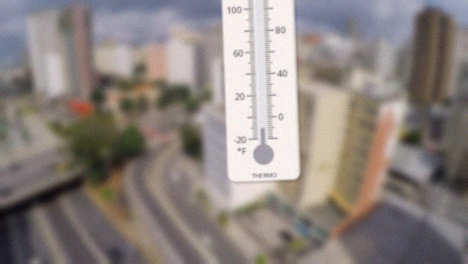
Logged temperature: **-10** °F
